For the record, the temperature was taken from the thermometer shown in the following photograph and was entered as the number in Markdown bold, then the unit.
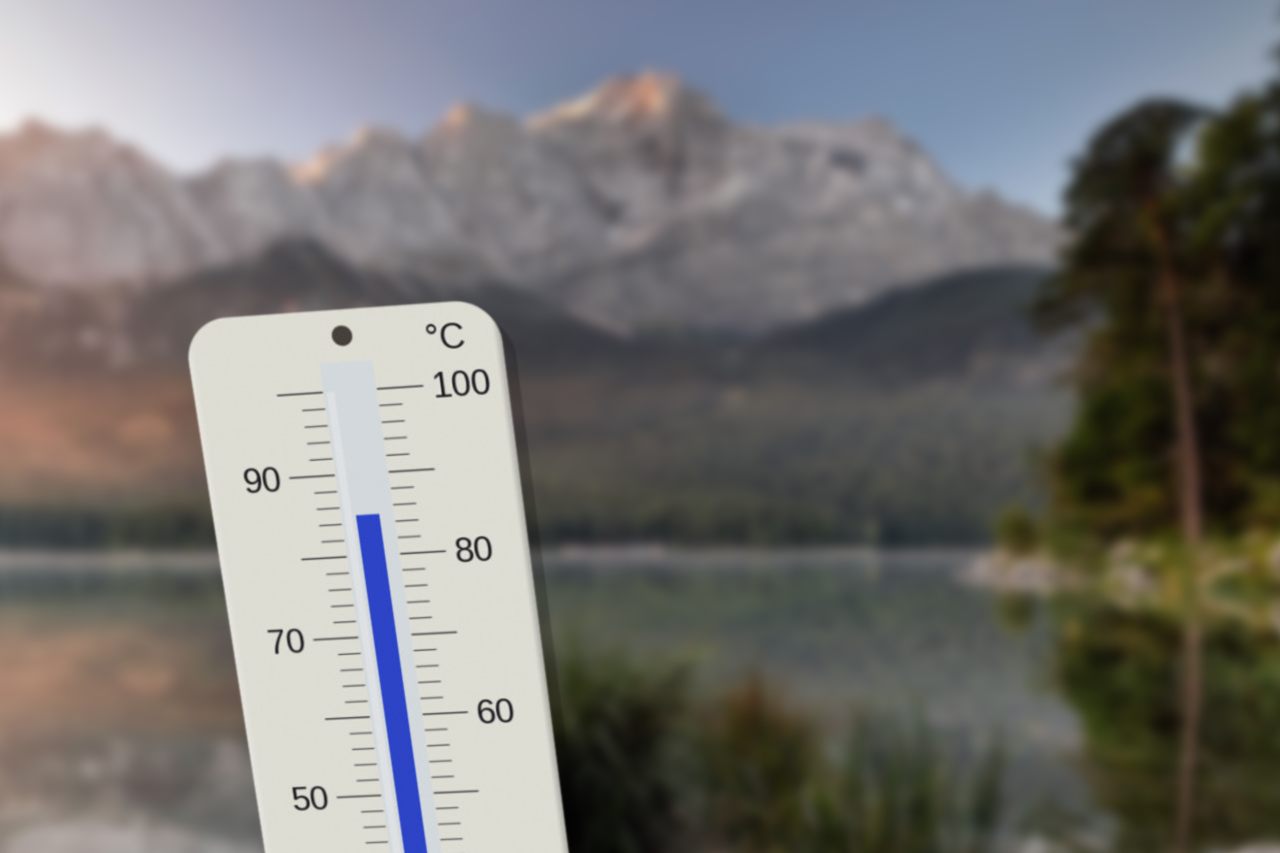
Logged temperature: **85** °C
